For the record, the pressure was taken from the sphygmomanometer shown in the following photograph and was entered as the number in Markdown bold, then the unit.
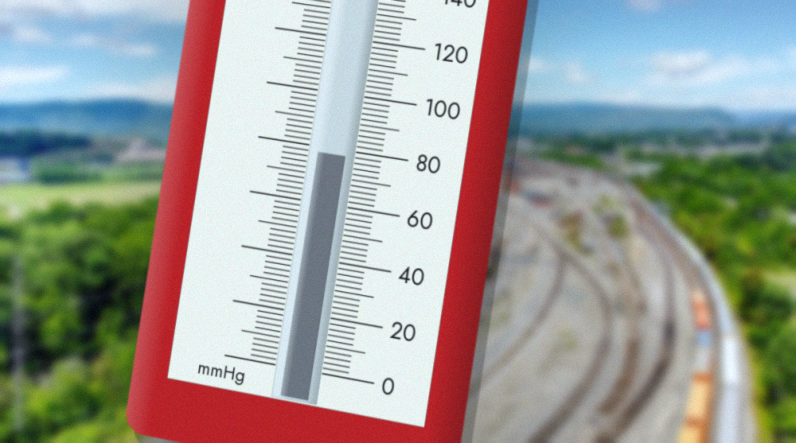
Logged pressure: **78** mmHg
